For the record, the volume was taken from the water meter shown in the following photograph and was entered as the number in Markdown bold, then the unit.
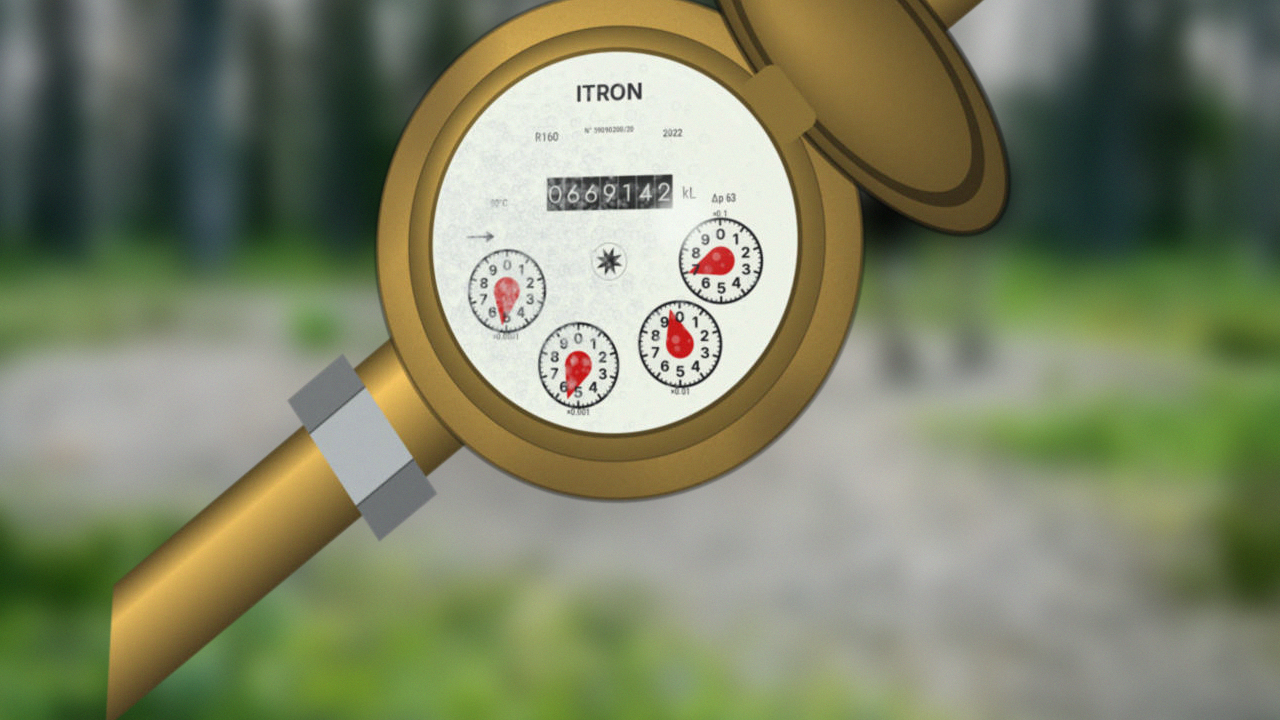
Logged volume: **669142.6955** kL
